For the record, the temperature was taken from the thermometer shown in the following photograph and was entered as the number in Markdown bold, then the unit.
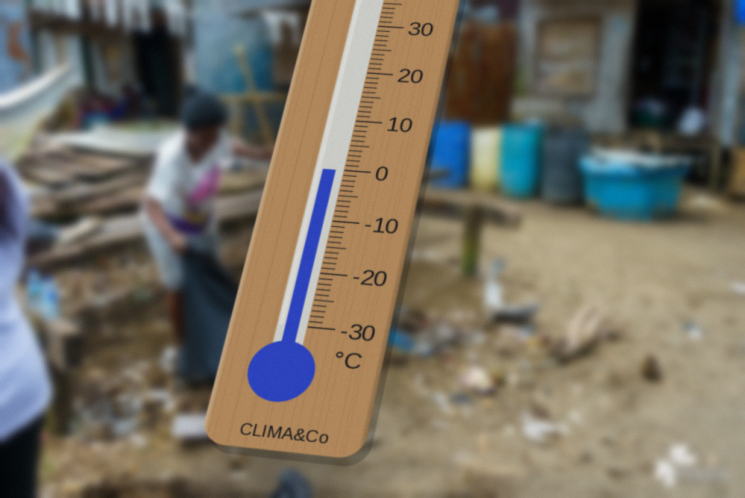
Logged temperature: **0** °C
